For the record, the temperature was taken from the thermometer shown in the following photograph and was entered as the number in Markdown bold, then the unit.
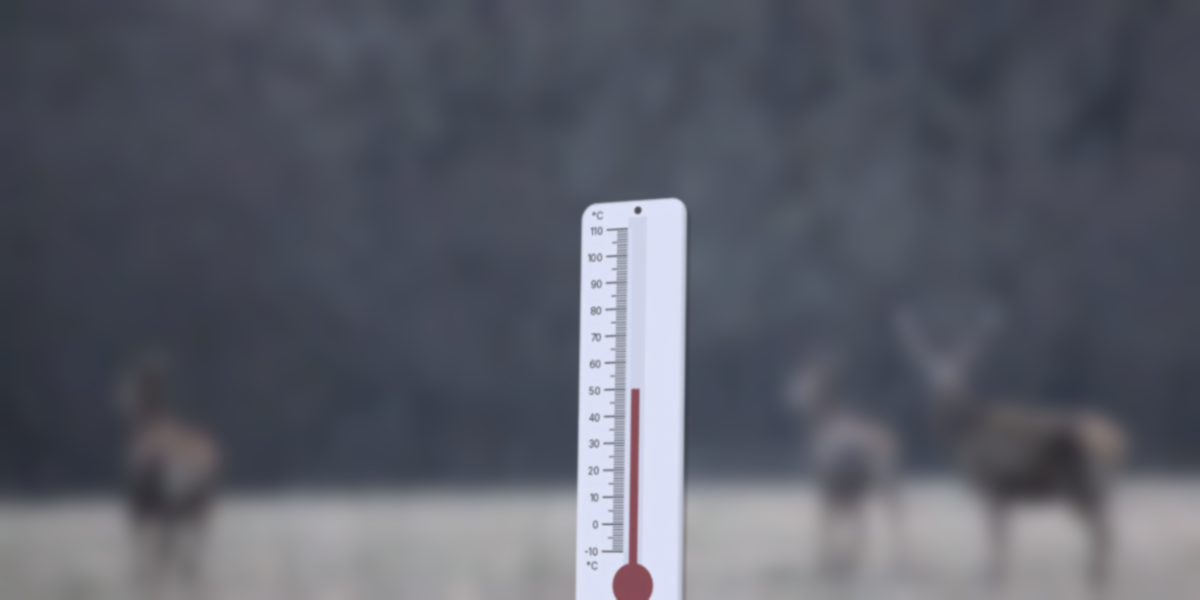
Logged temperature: **50** °C
